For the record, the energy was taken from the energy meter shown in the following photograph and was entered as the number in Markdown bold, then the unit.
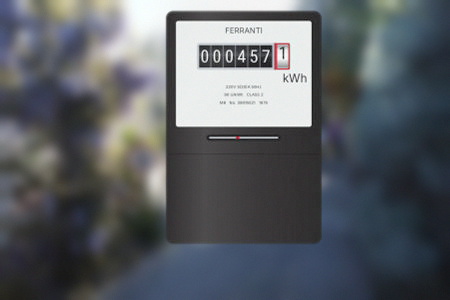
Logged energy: **457.1** kWh
